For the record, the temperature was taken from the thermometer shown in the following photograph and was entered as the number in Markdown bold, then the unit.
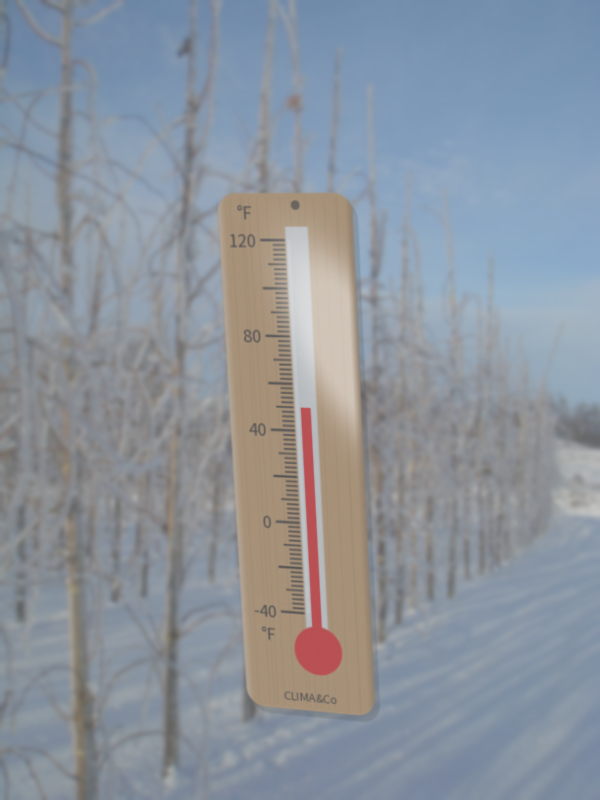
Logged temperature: **50** °F
